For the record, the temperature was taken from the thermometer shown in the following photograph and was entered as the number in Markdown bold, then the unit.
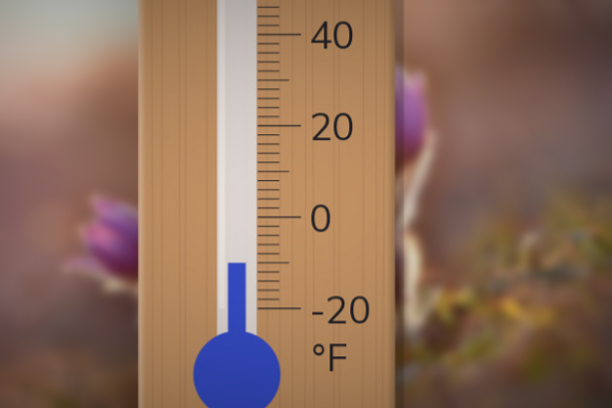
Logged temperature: **-10** °F
